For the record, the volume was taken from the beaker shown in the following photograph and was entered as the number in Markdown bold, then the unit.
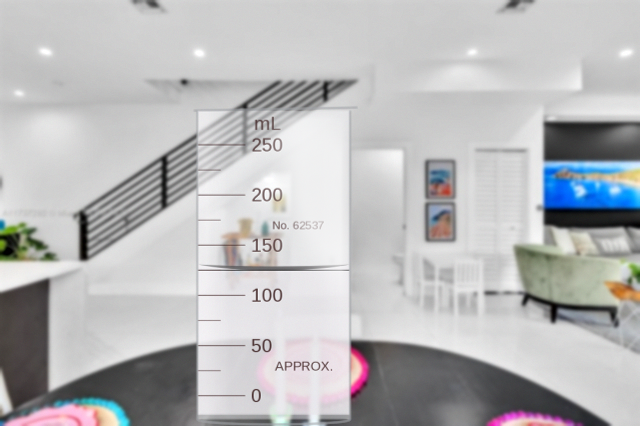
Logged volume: **125** mL
